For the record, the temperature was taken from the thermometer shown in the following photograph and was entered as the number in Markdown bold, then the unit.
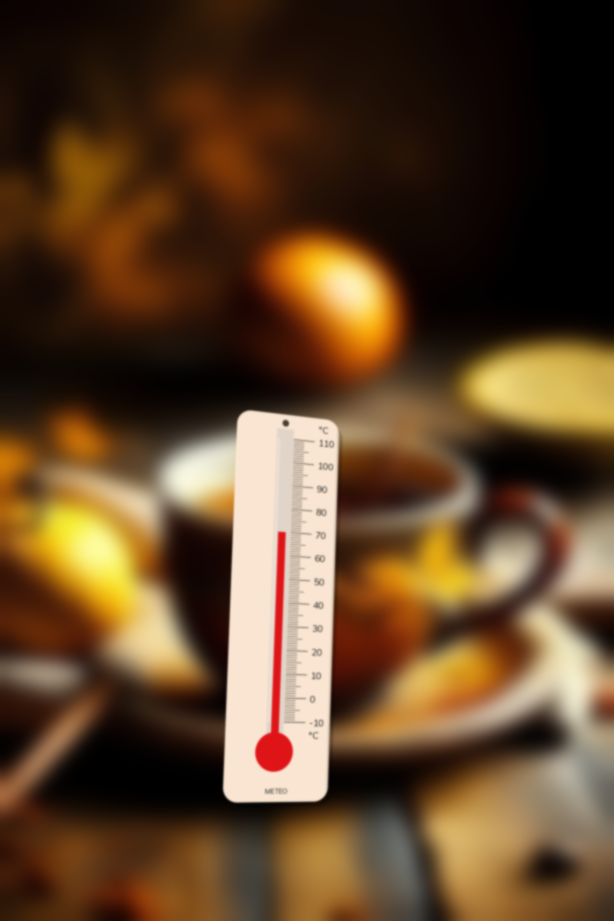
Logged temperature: **70** °C
